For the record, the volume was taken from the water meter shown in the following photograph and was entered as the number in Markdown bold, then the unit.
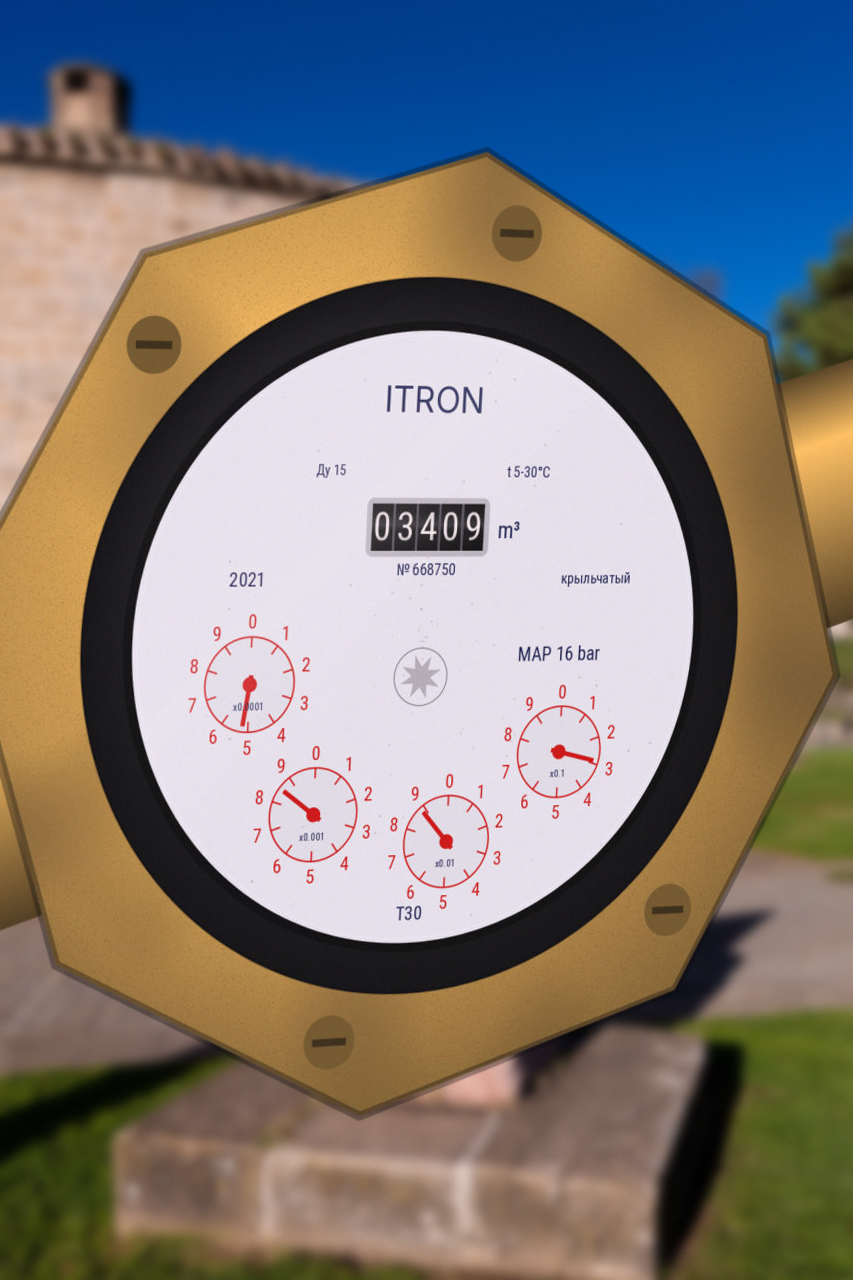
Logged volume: **3409.2885** m³
